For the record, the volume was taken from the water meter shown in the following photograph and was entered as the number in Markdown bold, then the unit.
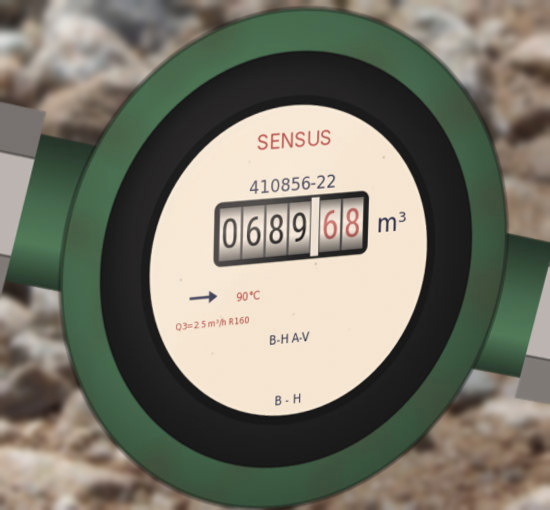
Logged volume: **689.68** m³
